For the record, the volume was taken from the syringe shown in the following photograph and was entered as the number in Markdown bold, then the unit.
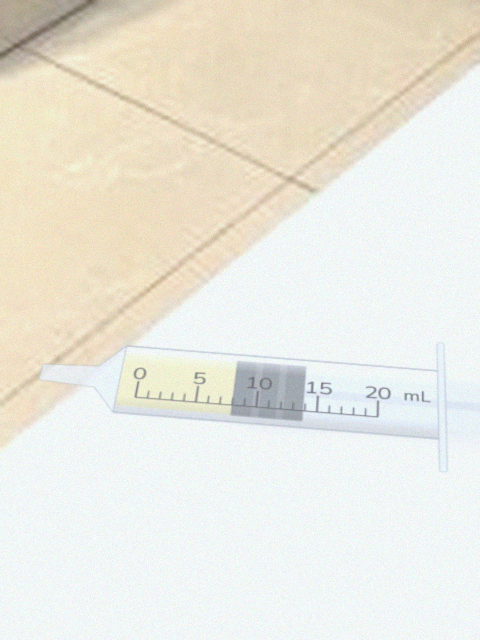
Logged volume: **8** mL
